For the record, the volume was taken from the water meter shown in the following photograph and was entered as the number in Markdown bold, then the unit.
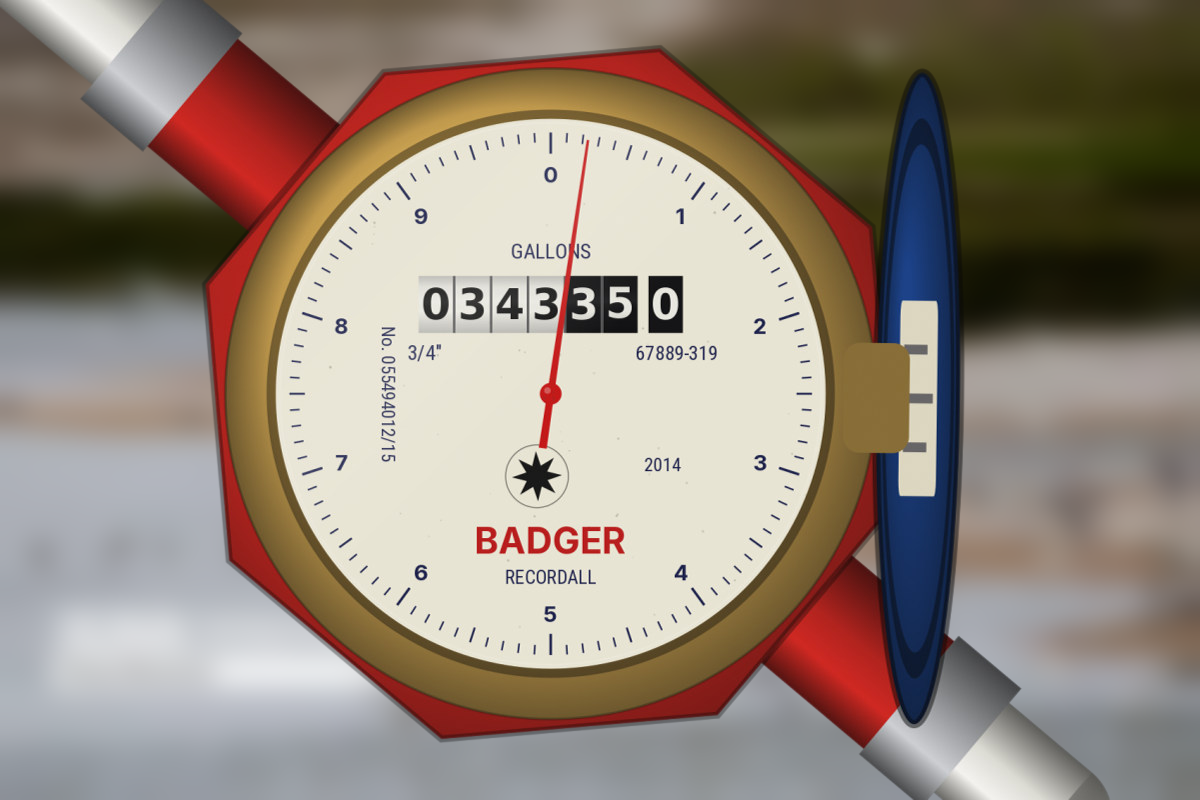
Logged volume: **343350.2** gal
